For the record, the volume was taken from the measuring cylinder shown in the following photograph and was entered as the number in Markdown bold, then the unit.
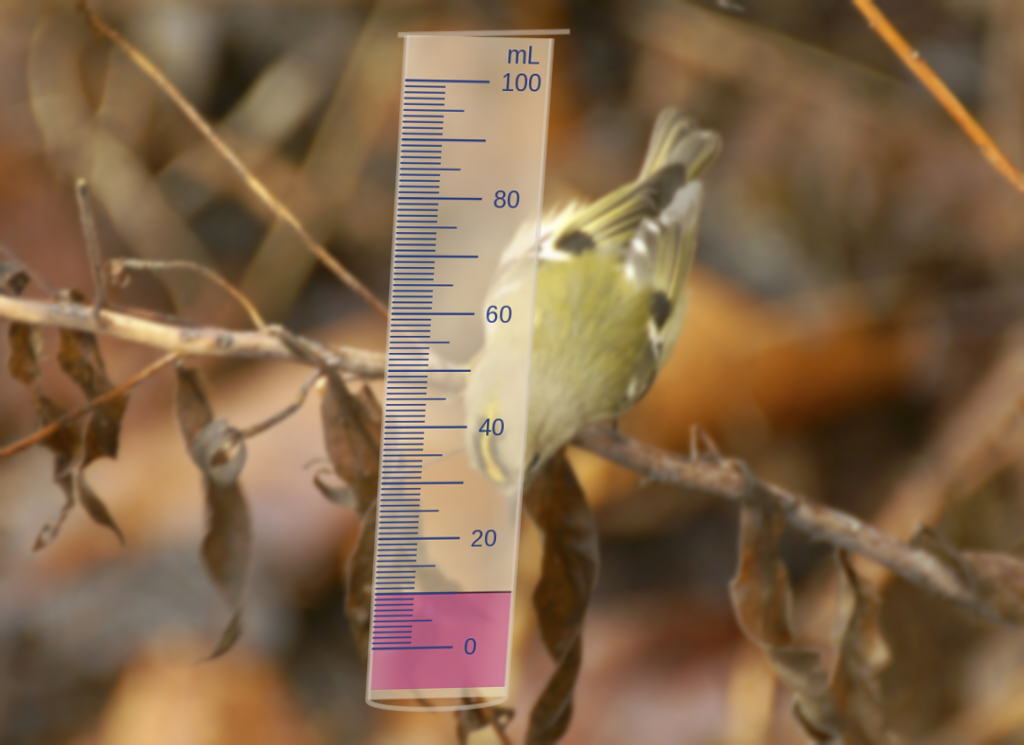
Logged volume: **10** mL
